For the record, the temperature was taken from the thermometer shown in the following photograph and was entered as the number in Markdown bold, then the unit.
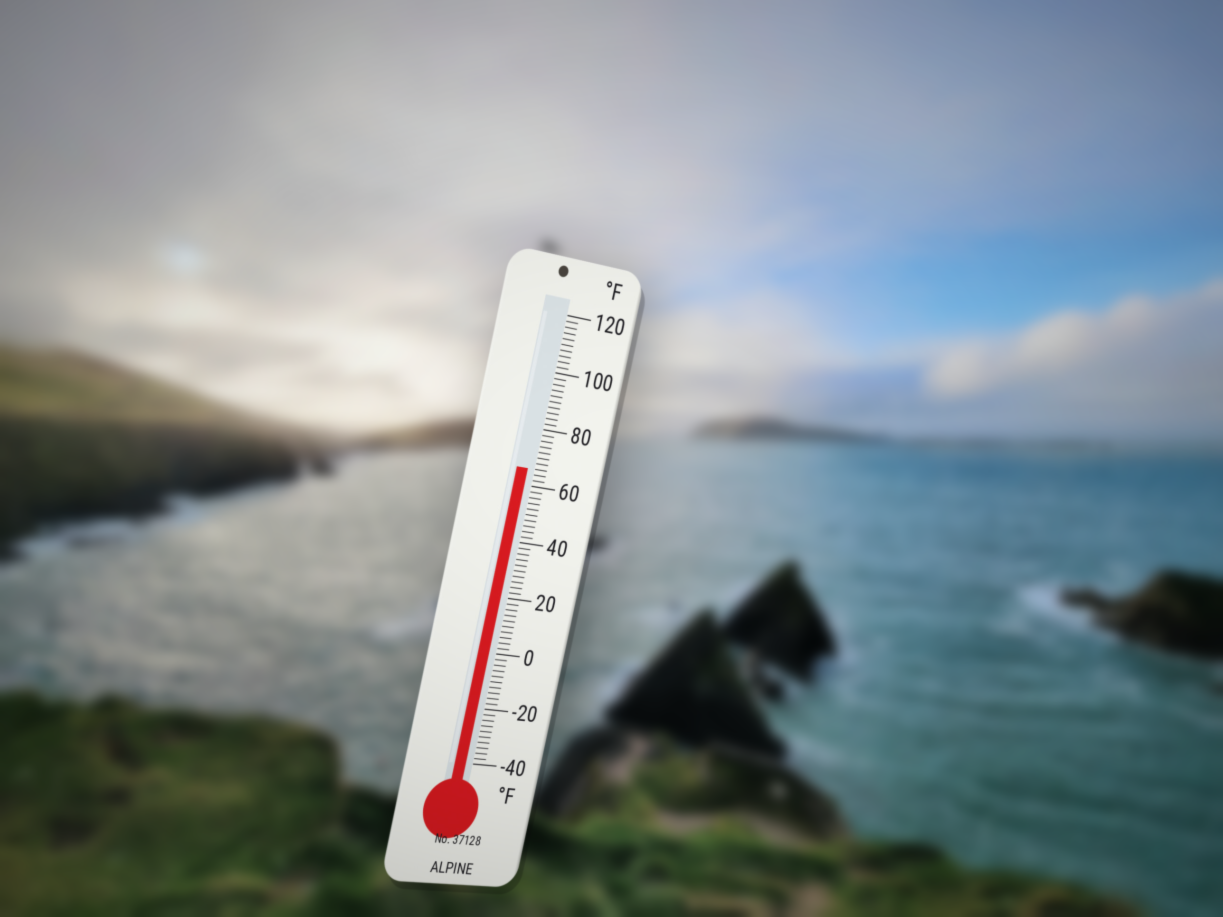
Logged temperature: **66** °F
